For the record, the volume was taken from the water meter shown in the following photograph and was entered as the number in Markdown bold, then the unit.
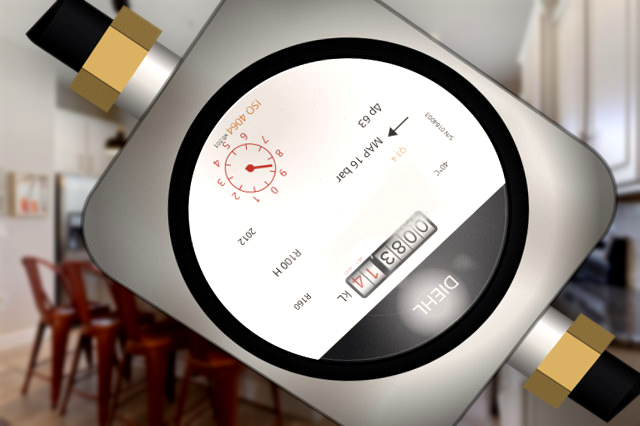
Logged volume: **83.138** kL
